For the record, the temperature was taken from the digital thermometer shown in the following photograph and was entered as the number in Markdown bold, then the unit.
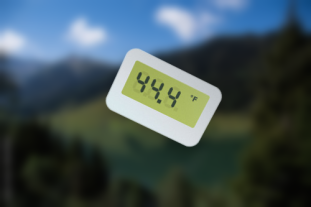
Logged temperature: **44.4** °F
